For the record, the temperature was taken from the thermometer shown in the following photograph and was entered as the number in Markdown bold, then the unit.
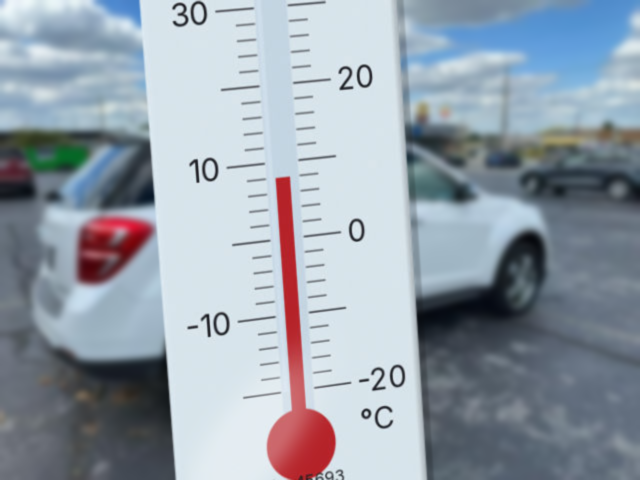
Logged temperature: **8** °C
